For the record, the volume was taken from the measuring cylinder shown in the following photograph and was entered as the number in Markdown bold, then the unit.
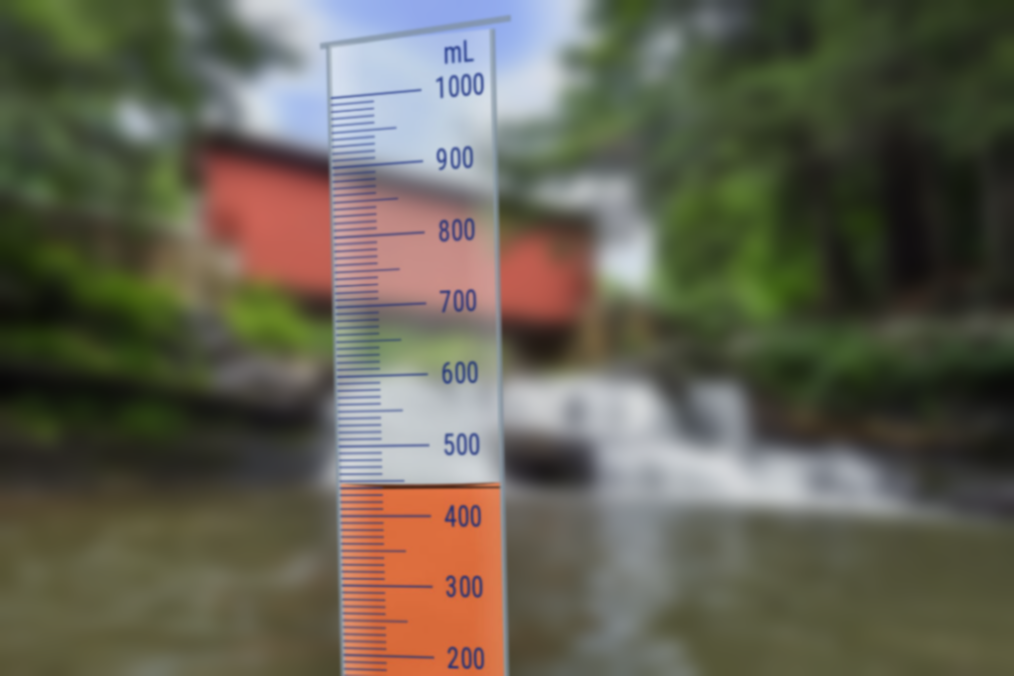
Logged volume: **440** mL
